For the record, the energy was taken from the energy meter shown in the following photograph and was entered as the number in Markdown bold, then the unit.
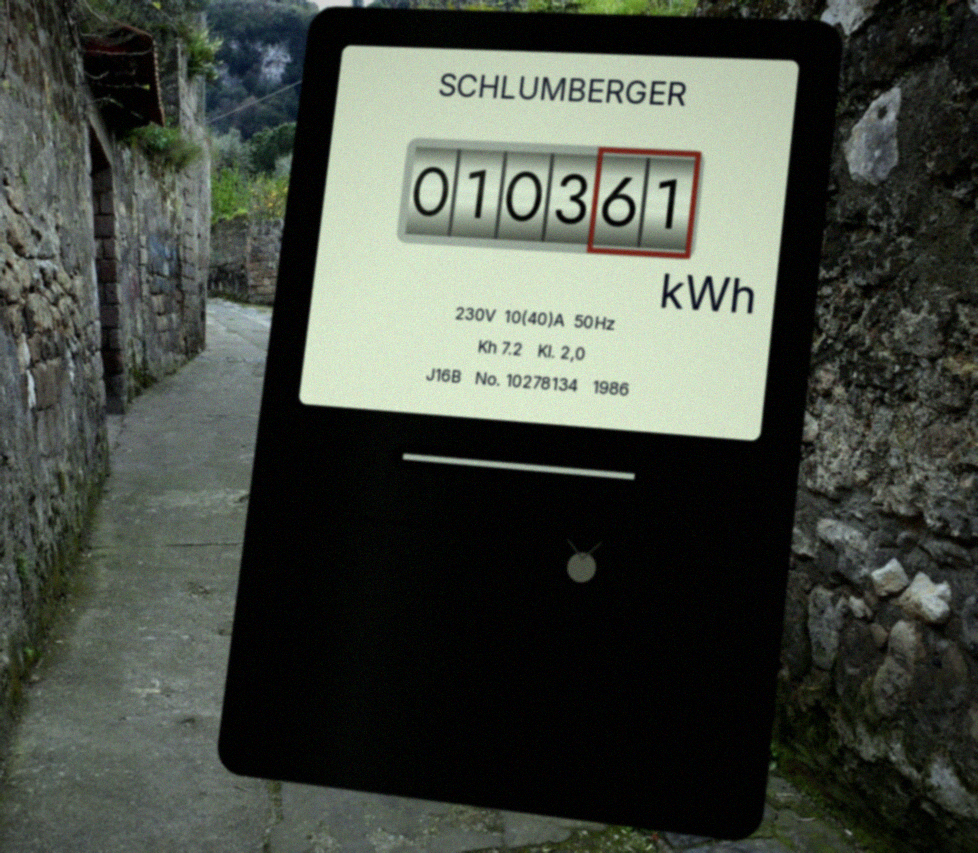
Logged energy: **103.61** kWh
